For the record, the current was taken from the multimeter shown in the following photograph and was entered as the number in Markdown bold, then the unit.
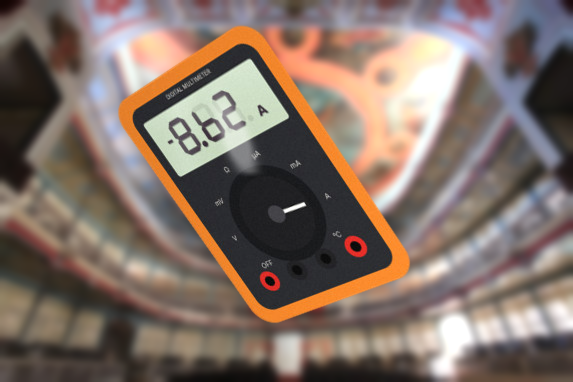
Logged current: **-8.62** A
